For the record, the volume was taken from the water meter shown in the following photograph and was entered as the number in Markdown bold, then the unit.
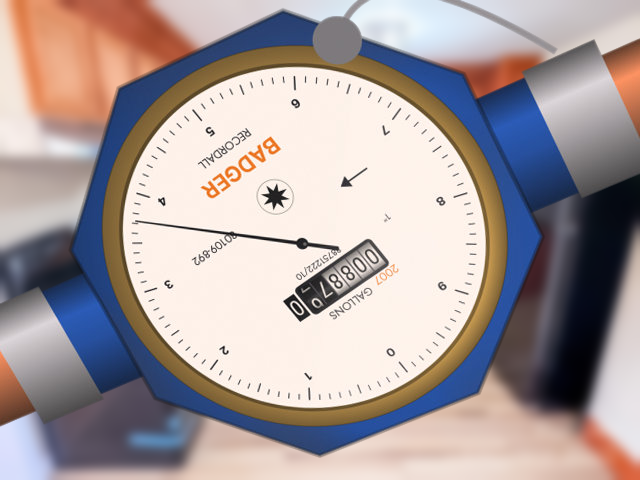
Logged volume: **88763.7** gal
